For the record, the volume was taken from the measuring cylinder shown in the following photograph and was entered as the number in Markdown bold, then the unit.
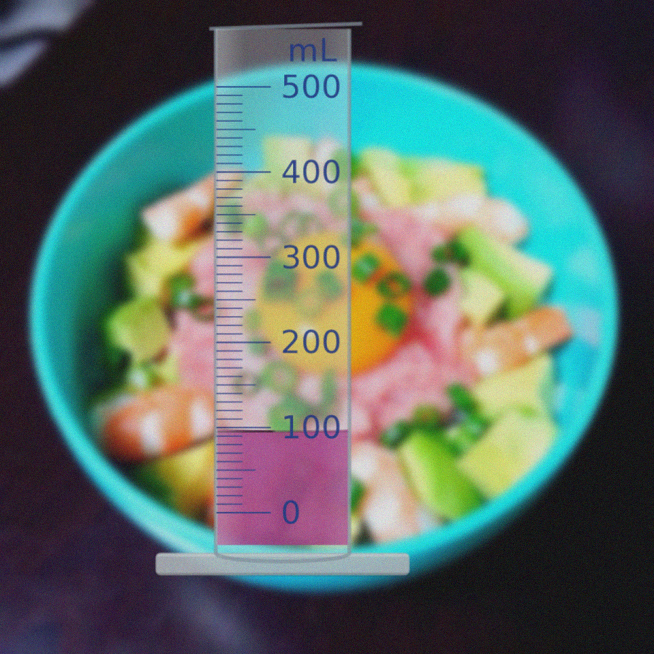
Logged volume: **95** mL
